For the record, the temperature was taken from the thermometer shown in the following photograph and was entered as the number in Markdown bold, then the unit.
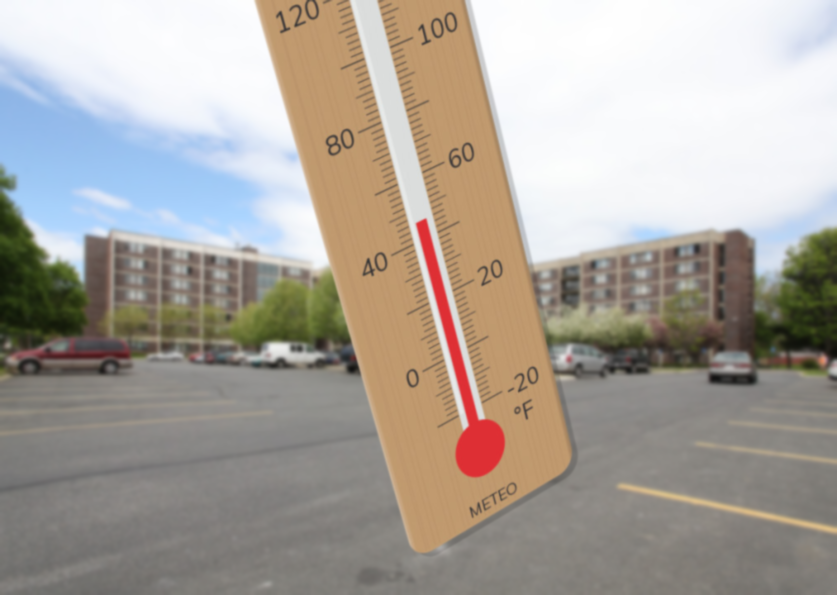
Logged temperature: **46** °F
